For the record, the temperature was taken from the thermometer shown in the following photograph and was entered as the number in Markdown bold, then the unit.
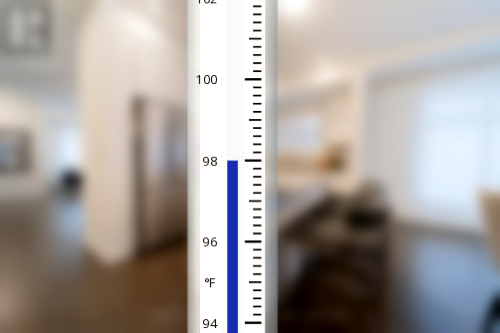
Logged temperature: **98** °F
